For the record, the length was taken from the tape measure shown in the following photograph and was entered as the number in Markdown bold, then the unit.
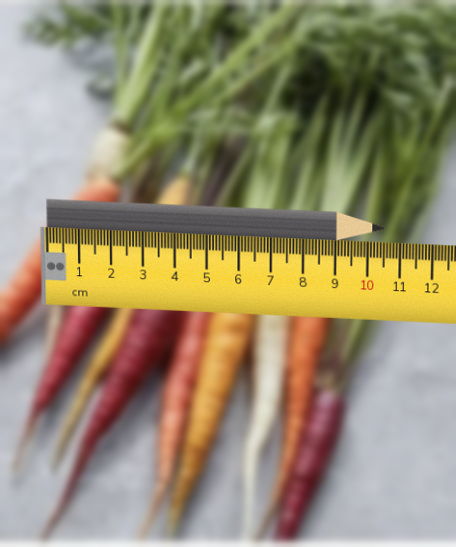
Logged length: **10.5** cm
